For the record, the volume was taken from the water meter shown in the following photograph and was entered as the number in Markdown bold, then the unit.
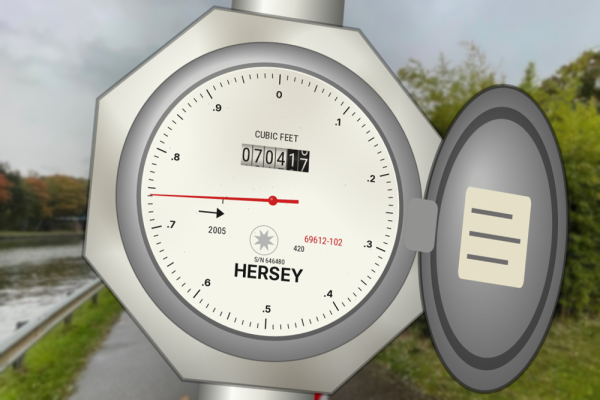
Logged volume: **70416.74** ft³
